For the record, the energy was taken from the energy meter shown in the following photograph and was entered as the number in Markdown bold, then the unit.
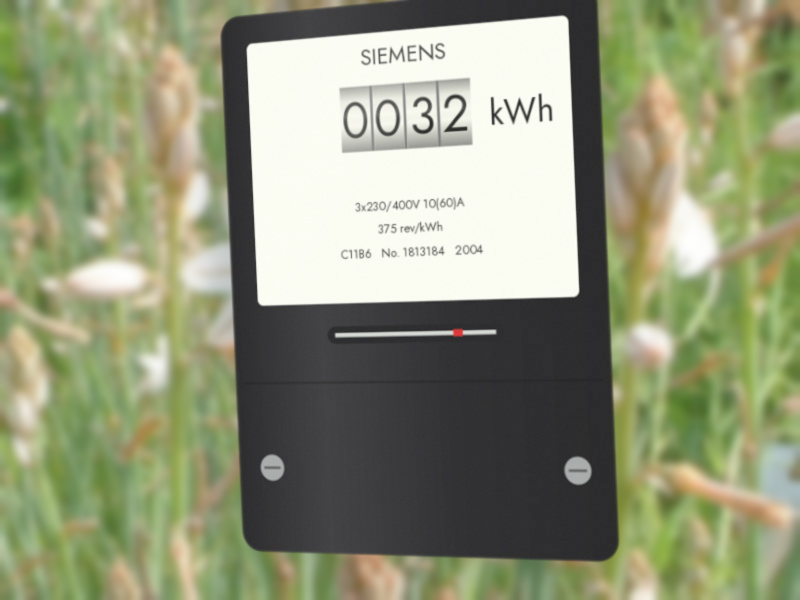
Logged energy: **32** kWh
